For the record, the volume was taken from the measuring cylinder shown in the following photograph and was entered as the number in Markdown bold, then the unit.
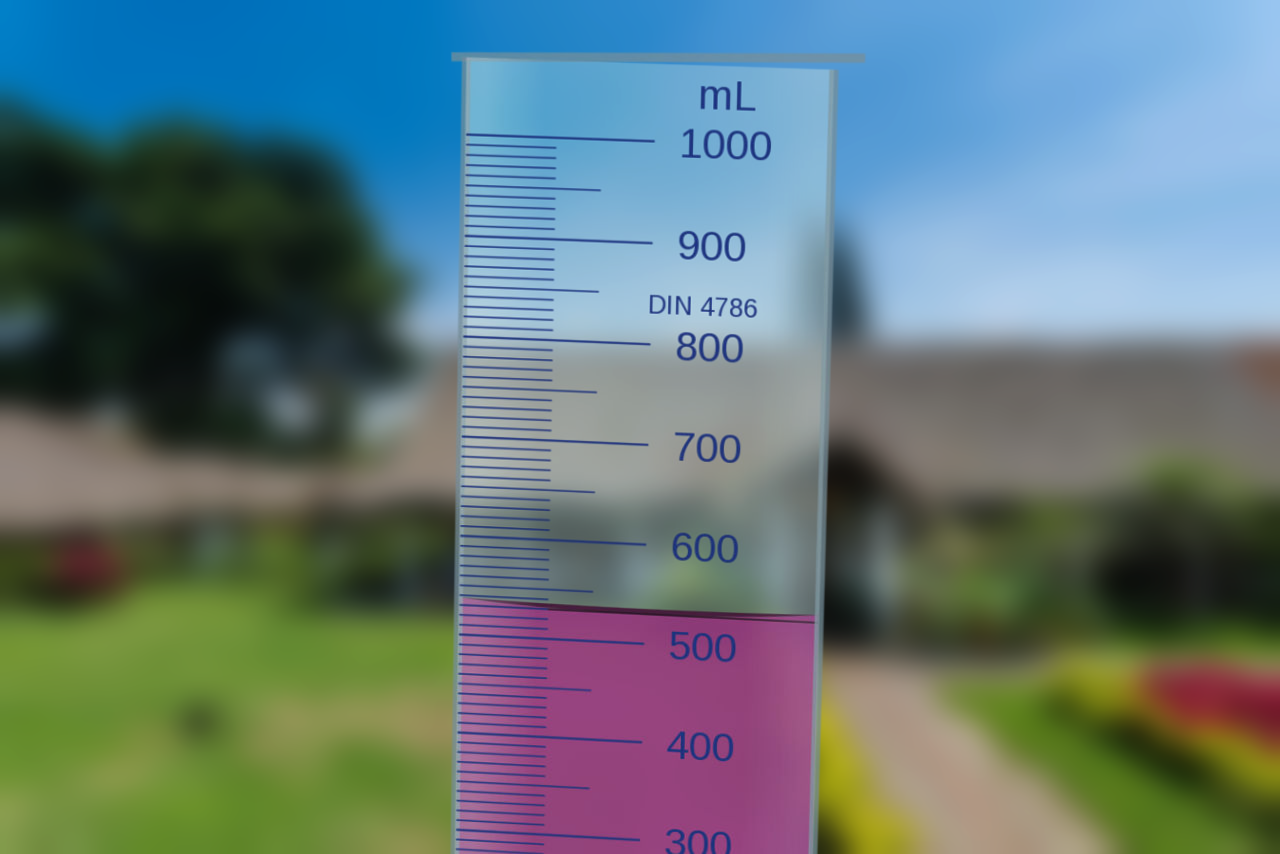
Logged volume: **530** mL
